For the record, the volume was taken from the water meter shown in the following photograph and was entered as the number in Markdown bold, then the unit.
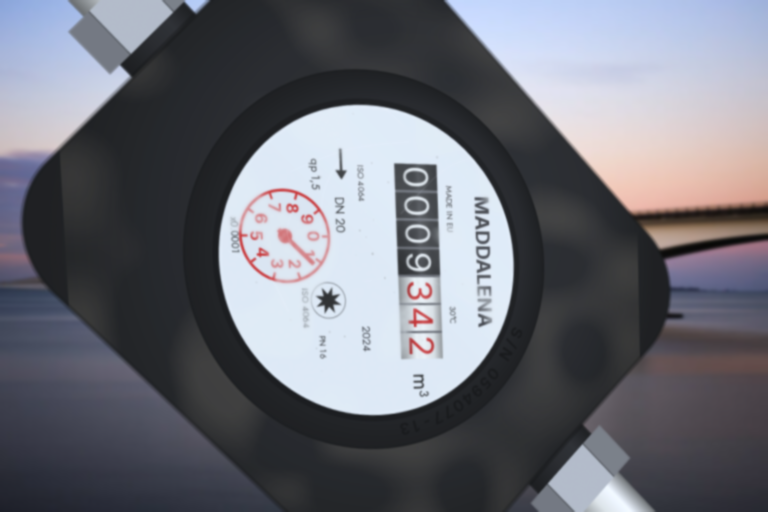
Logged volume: **9.3421** m³
